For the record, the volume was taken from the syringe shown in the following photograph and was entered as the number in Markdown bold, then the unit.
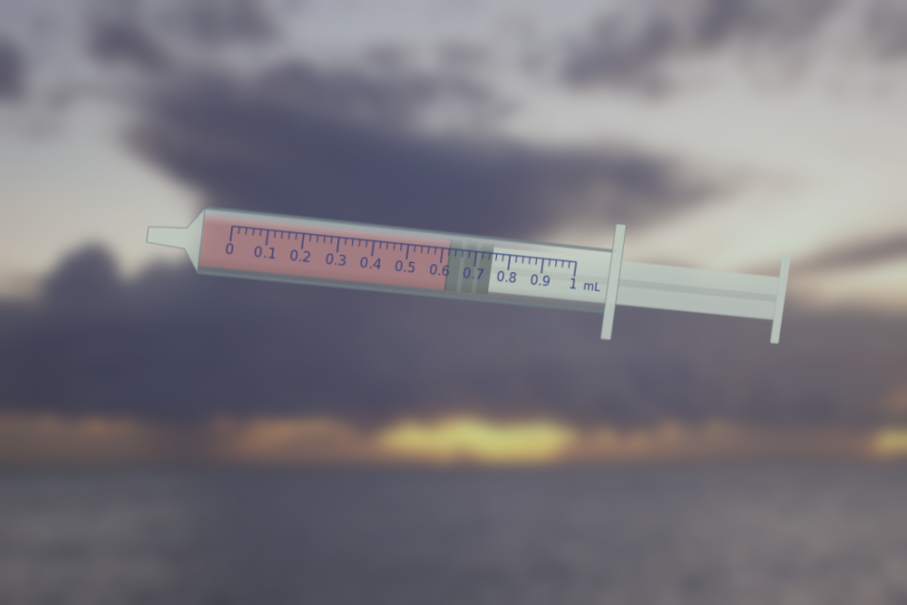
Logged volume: **0.62** mL
